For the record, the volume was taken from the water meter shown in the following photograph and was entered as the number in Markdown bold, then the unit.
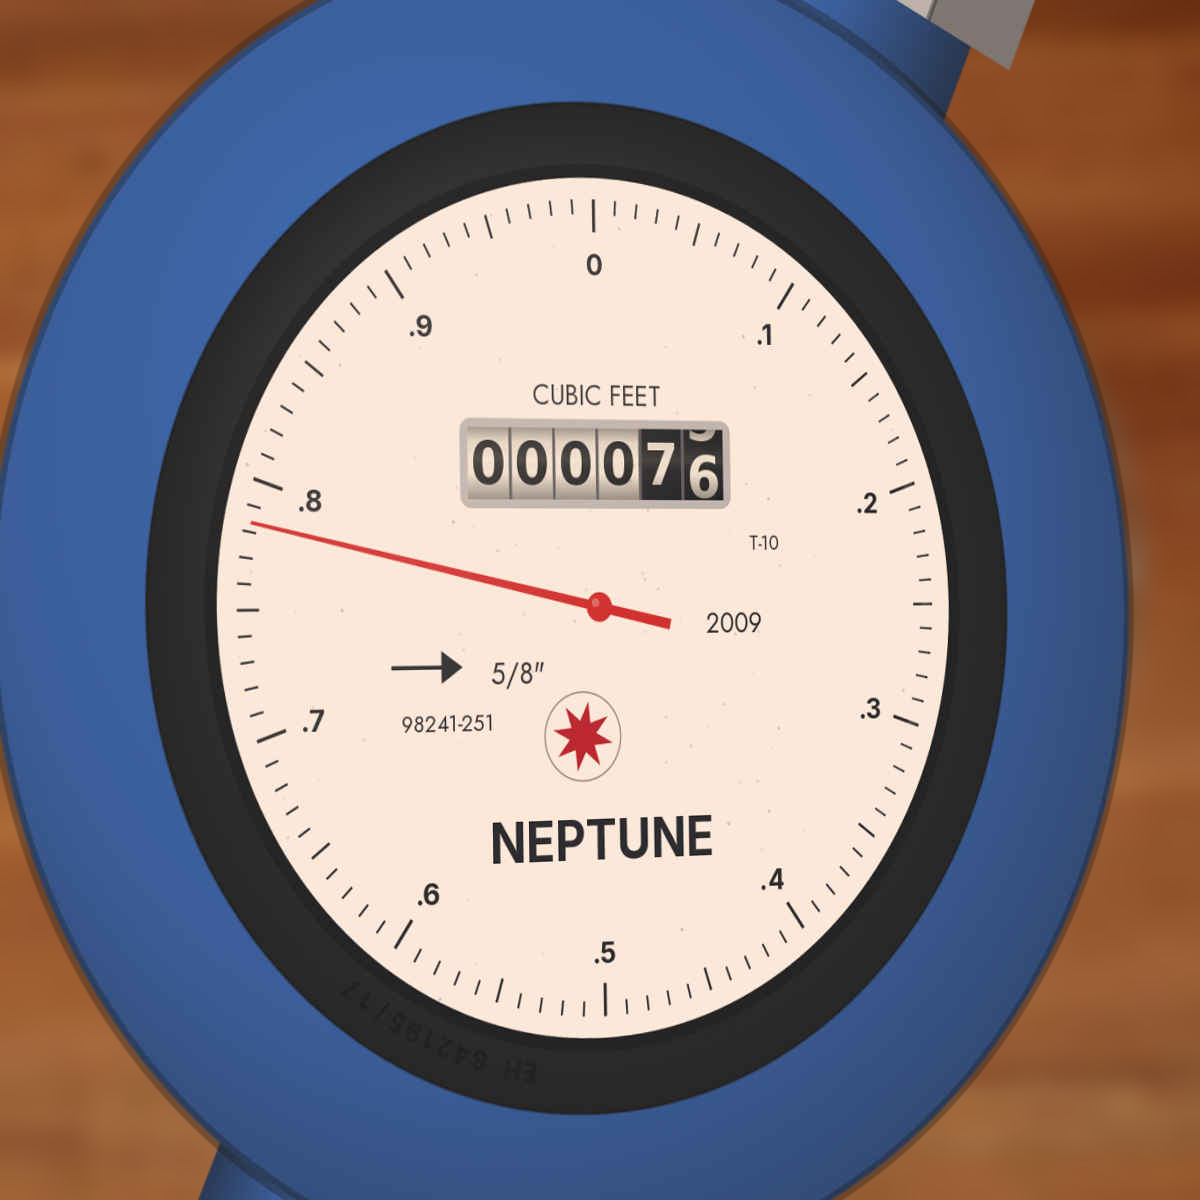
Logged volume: **75.78** ft³
